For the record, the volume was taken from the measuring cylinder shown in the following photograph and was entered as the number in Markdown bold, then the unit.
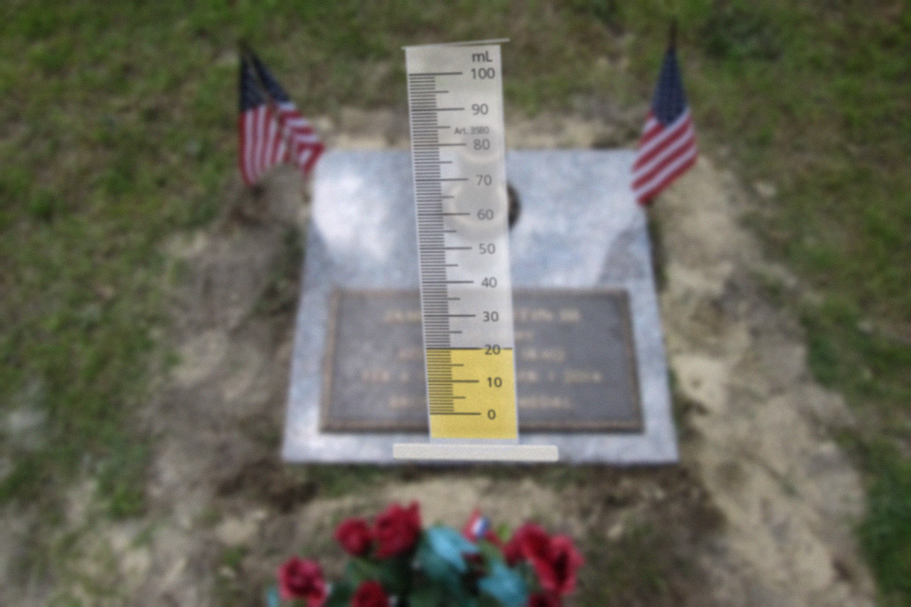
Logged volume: **20** mL
